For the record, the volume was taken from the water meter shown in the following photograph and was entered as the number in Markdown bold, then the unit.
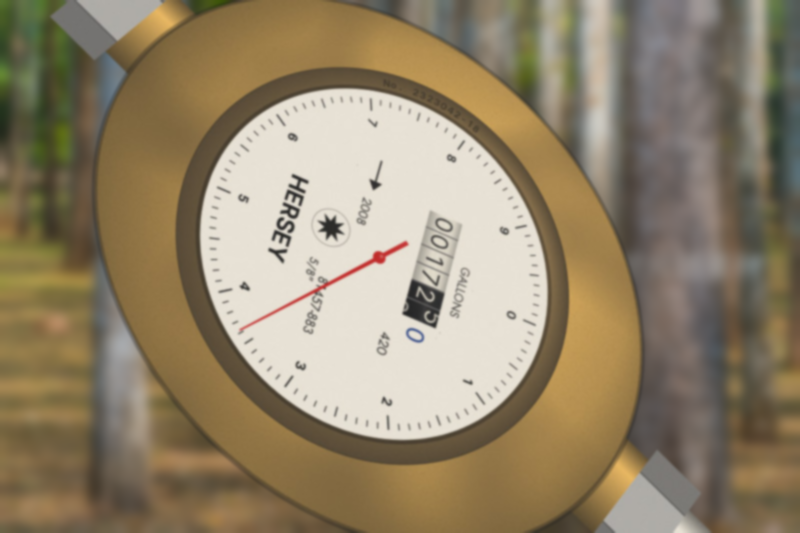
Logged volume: **17253.6** gal
